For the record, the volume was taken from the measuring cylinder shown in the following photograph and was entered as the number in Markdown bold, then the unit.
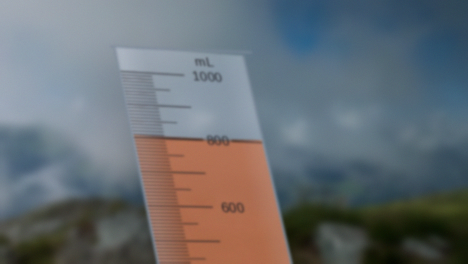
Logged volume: **800** mL
